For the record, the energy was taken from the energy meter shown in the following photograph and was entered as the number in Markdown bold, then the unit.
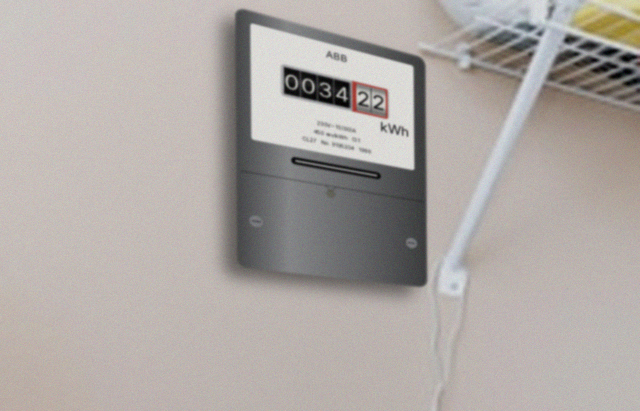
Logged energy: **34.22** kWh
